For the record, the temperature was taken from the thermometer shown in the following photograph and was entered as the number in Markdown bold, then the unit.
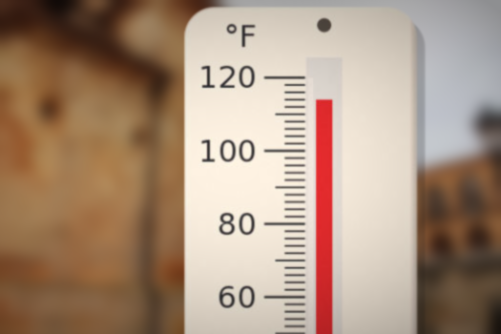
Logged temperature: **114** °F
